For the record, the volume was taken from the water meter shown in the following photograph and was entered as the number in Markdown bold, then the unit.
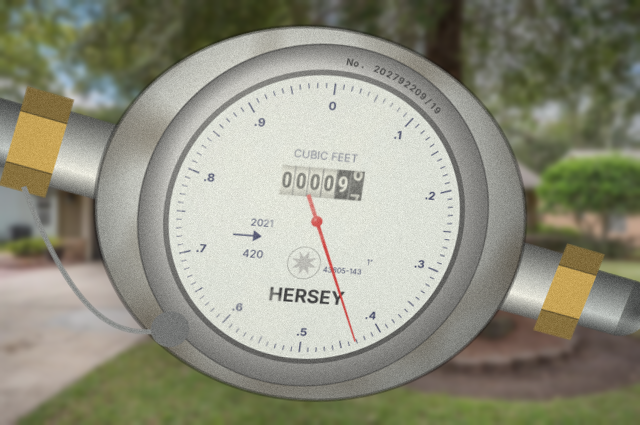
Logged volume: **96.43** ft³
